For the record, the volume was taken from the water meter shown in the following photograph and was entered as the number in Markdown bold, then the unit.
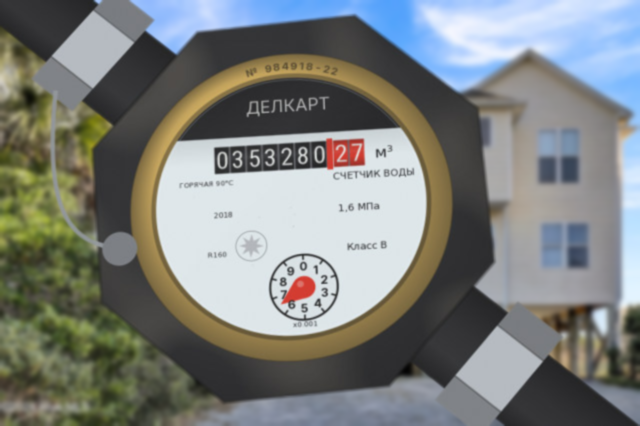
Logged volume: **353280.276** m³
